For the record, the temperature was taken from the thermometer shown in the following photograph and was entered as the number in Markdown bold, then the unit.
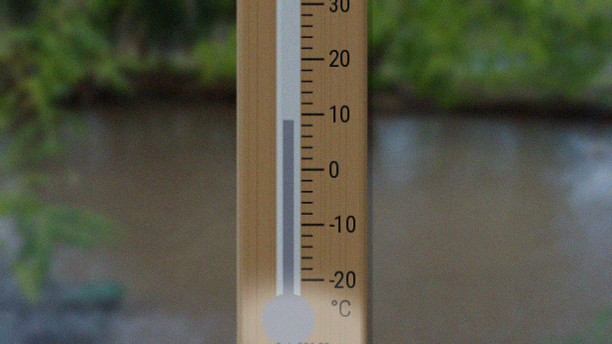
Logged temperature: **9** °C
